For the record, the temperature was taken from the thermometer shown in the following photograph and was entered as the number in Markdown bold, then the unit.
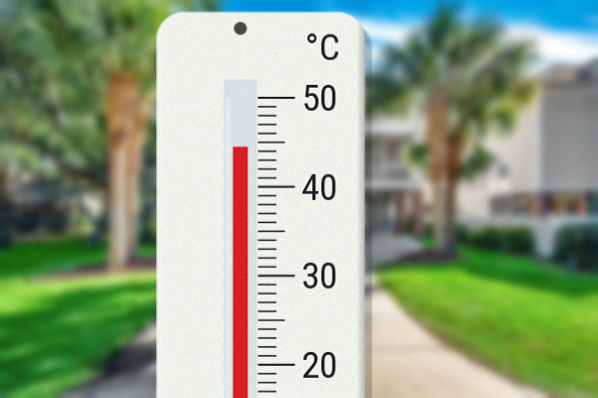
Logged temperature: **44.5** °C
